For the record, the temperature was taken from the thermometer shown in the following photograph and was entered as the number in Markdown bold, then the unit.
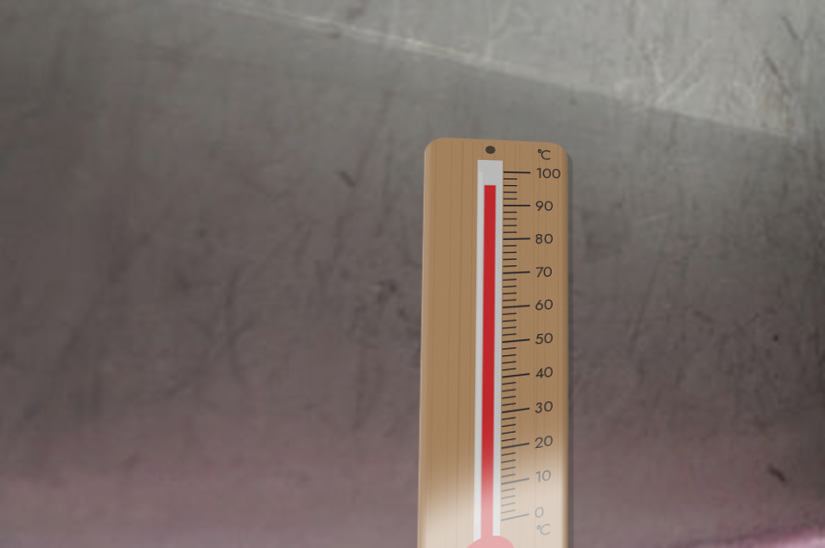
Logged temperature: **96** °C
